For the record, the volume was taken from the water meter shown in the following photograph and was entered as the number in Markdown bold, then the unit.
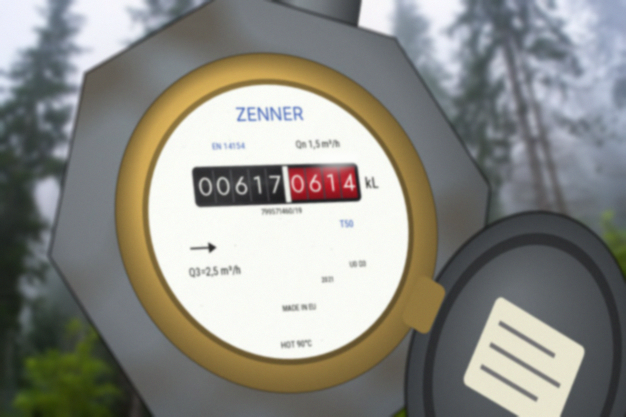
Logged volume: **617.0614** kL
